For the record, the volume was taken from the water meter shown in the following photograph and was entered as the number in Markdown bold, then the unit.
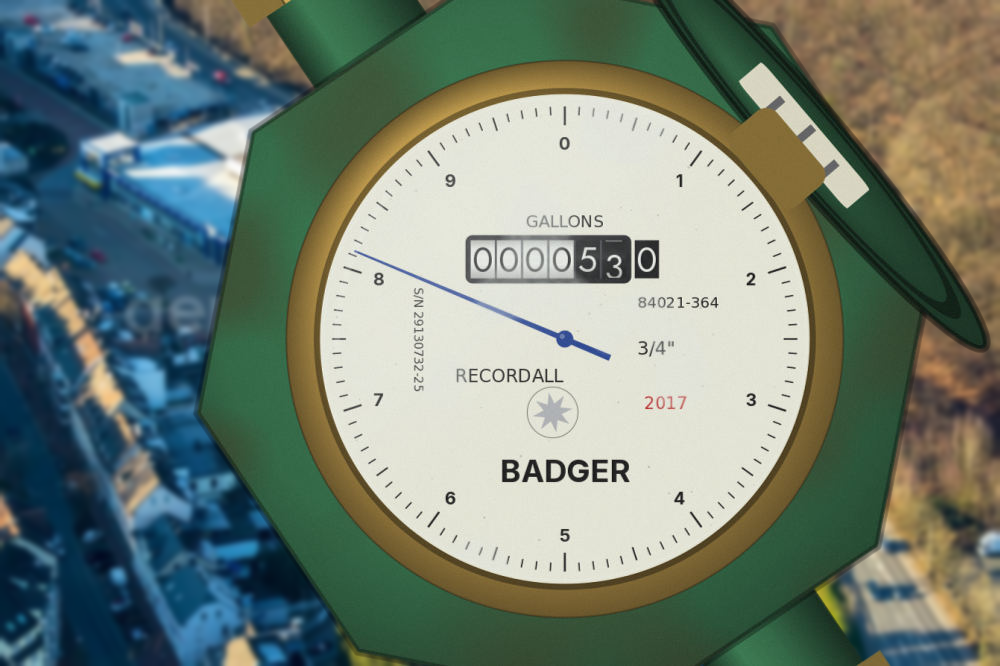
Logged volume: **528.1** gal
